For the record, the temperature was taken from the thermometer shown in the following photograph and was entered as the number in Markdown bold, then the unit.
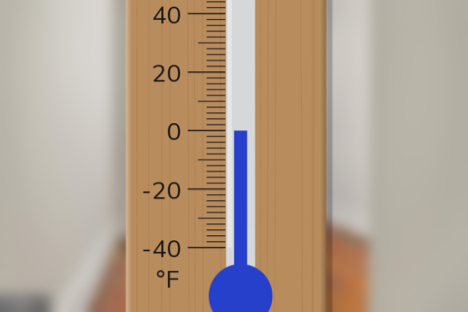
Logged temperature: **0** °F
